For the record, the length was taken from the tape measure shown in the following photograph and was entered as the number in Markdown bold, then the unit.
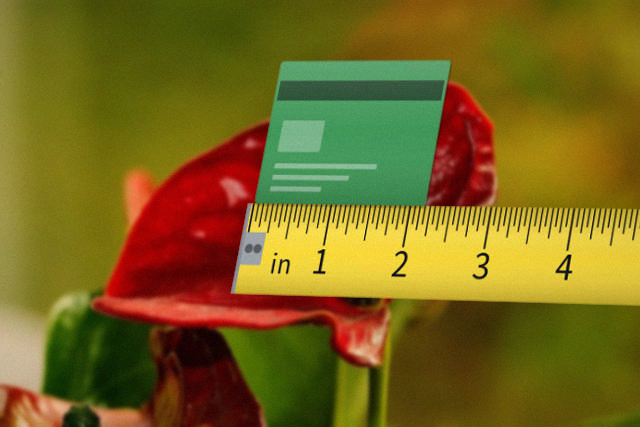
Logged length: **2.1875** in
